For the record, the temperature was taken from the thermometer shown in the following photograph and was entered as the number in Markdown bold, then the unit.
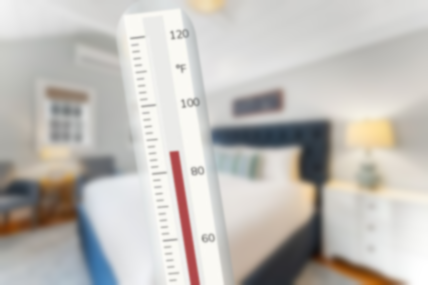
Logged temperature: **86** °F
